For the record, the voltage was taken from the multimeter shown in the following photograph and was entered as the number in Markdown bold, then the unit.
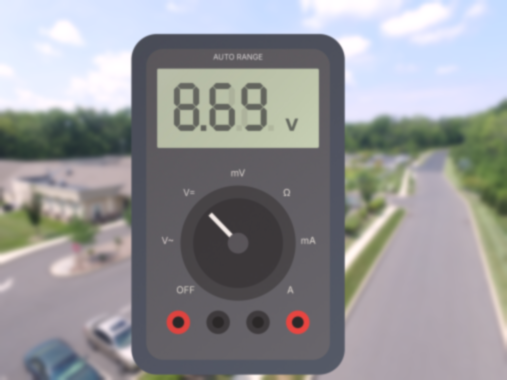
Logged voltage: **8.69** V
